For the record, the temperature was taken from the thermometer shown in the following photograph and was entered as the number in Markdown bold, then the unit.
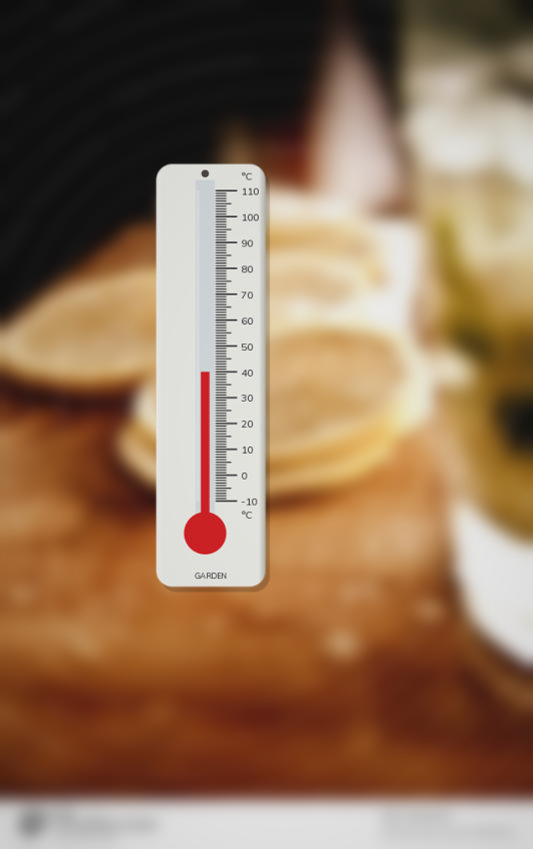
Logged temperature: **40** °C
